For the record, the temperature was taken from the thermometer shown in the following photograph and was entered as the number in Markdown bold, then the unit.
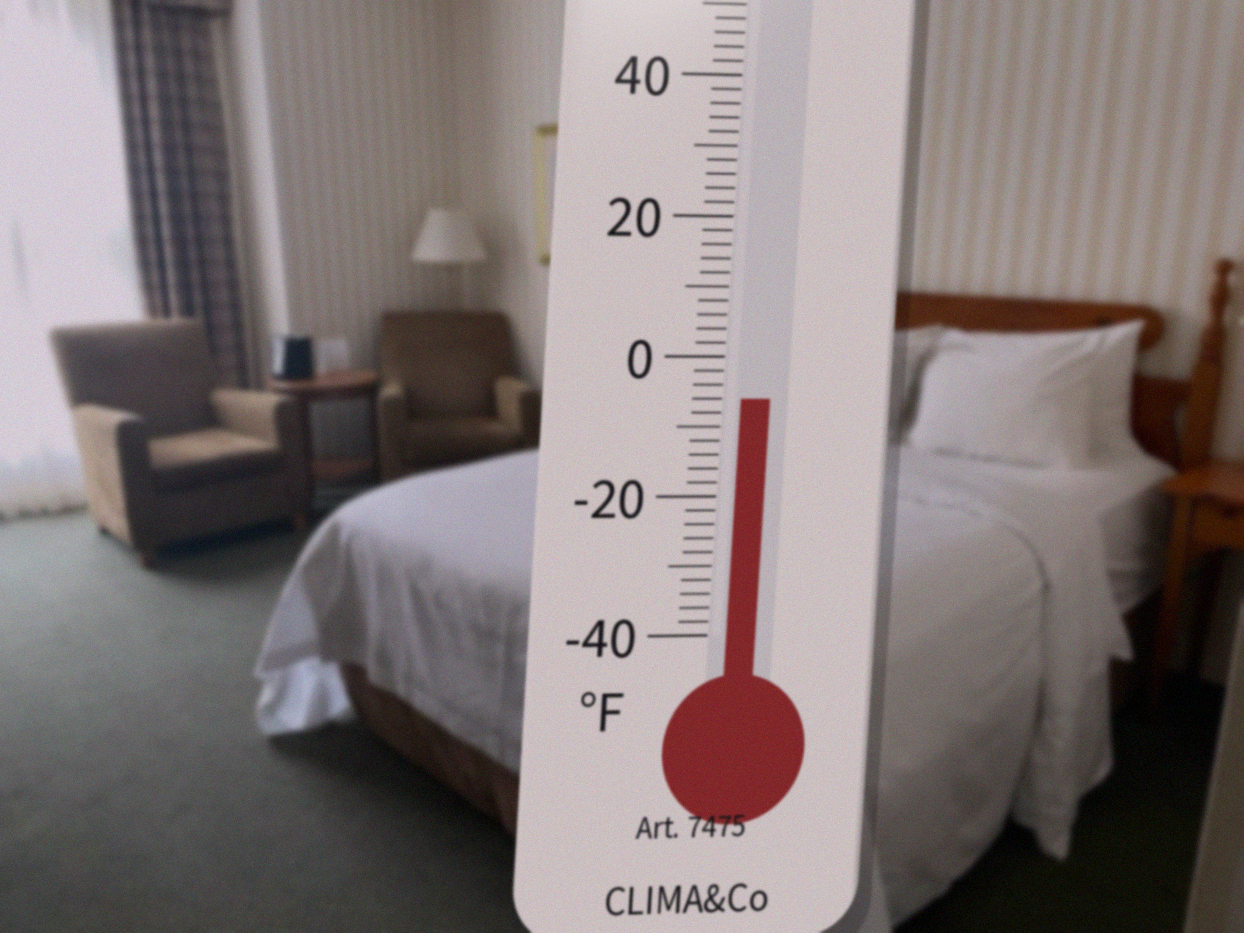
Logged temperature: **-6** °F
